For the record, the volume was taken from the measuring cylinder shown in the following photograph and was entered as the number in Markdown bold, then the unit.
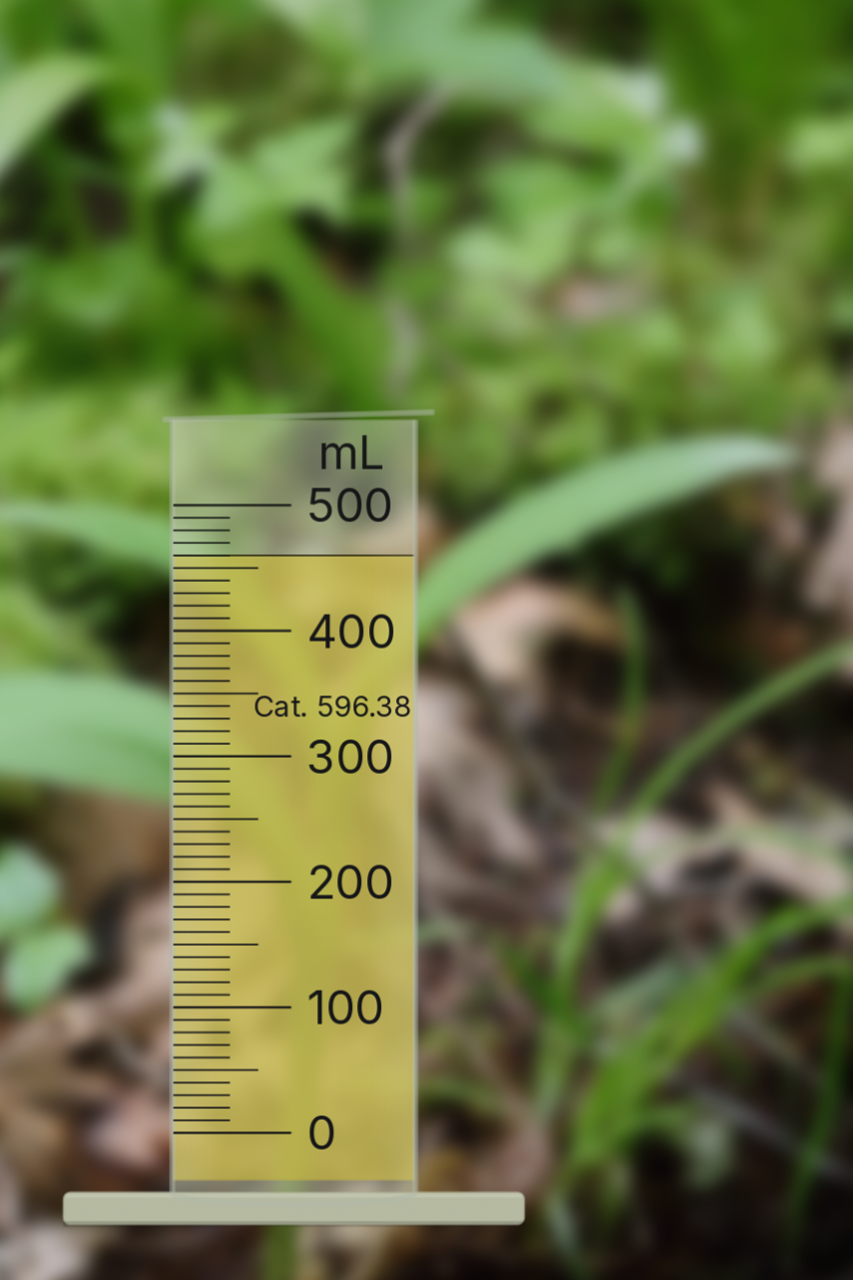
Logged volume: **460** mL
